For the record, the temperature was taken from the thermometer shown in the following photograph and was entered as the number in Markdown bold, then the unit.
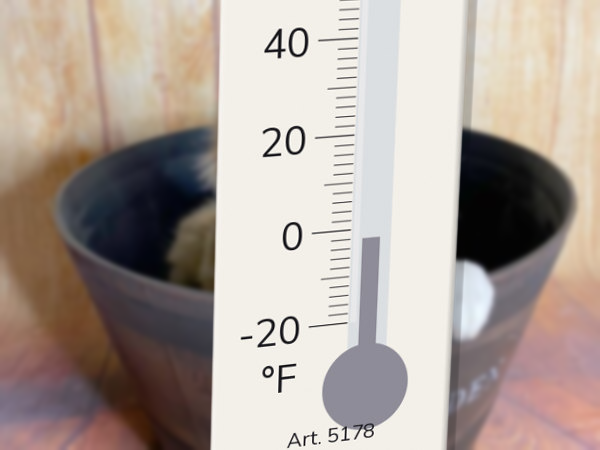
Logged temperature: **-2** °F
